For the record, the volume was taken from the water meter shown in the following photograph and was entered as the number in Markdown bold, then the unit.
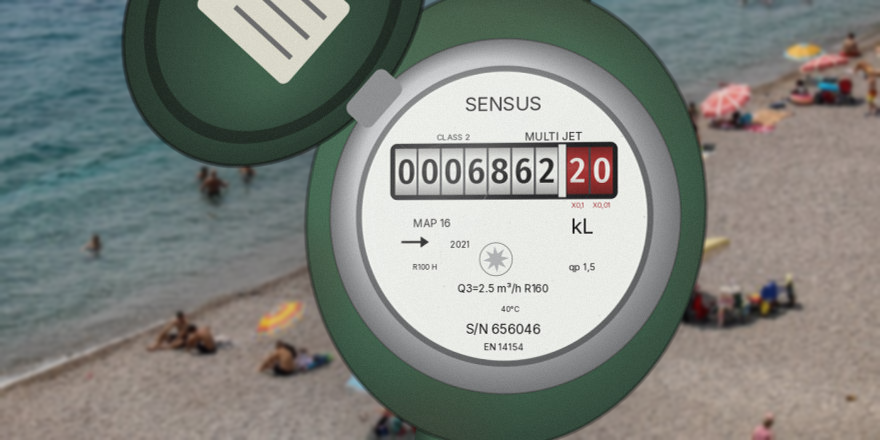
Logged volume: **6862.20** kL
